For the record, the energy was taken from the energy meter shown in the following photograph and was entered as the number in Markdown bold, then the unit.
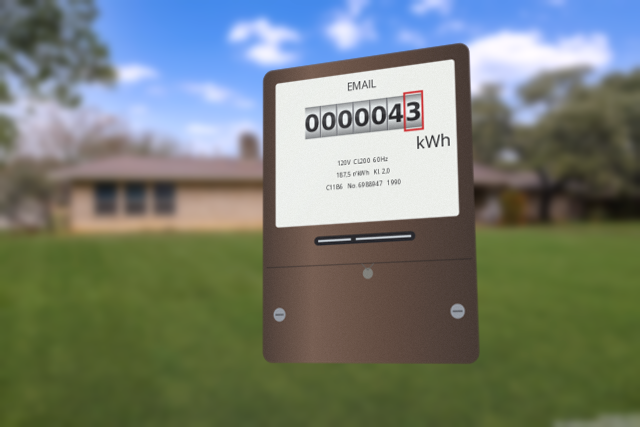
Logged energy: **4.3** kWh
